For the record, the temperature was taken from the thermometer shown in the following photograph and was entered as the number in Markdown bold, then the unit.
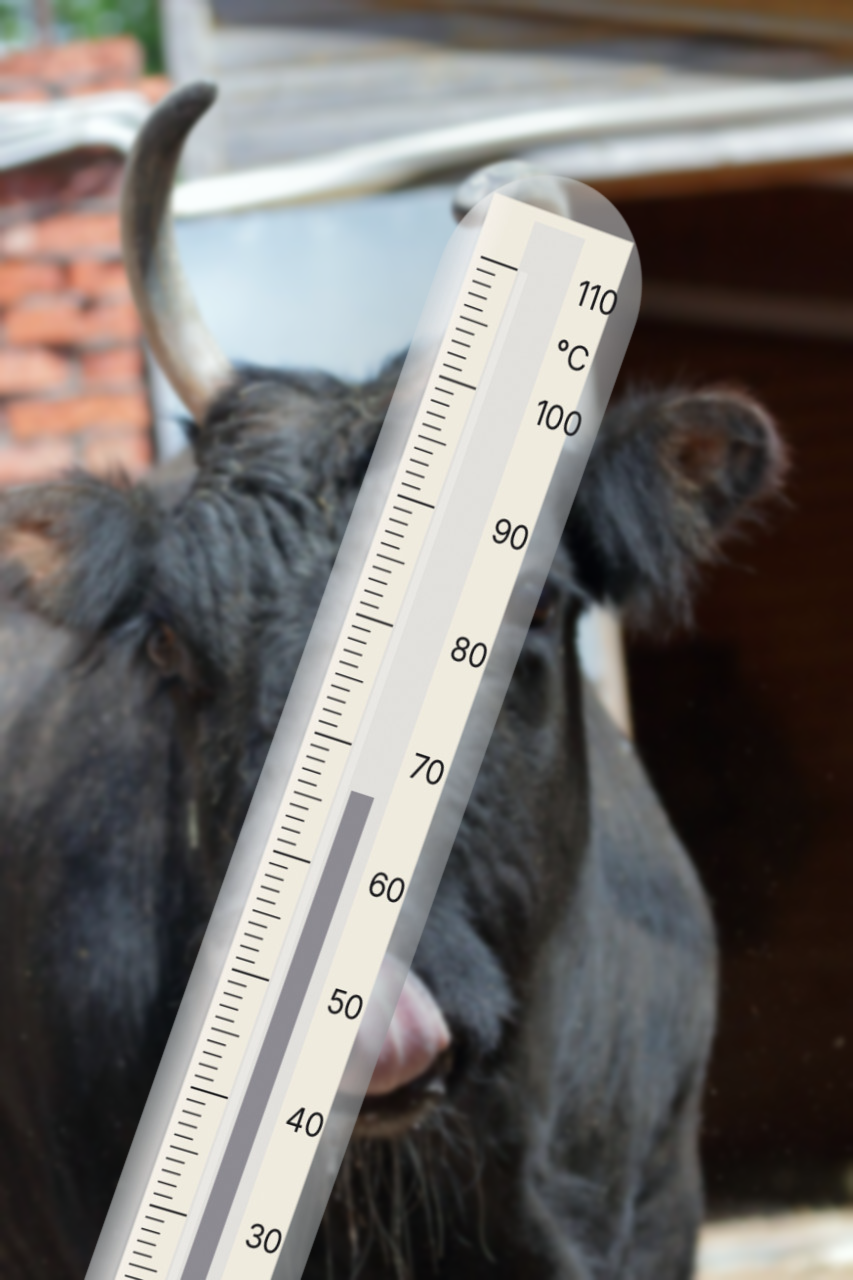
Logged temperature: **66.5** °C
